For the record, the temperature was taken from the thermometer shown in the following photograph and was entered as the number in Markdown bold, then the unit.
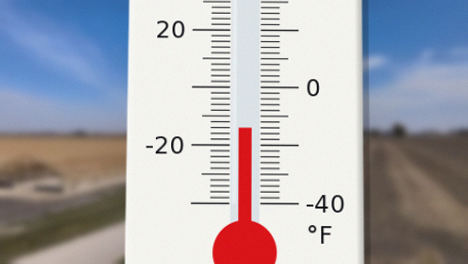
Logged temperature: **-14** °F
